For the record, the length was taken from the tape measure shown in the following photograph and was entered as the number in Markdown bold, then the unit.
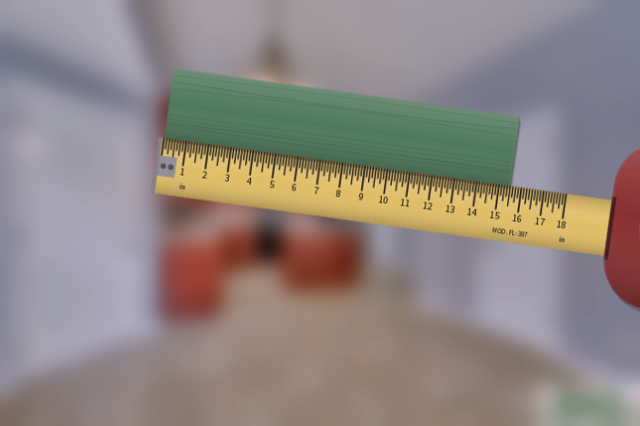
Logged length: **15.5** in
